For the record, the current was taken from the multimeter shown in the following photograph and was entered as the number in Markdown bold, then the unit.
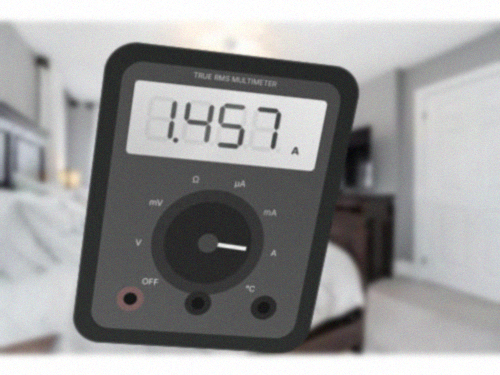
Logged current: **1.457** A
